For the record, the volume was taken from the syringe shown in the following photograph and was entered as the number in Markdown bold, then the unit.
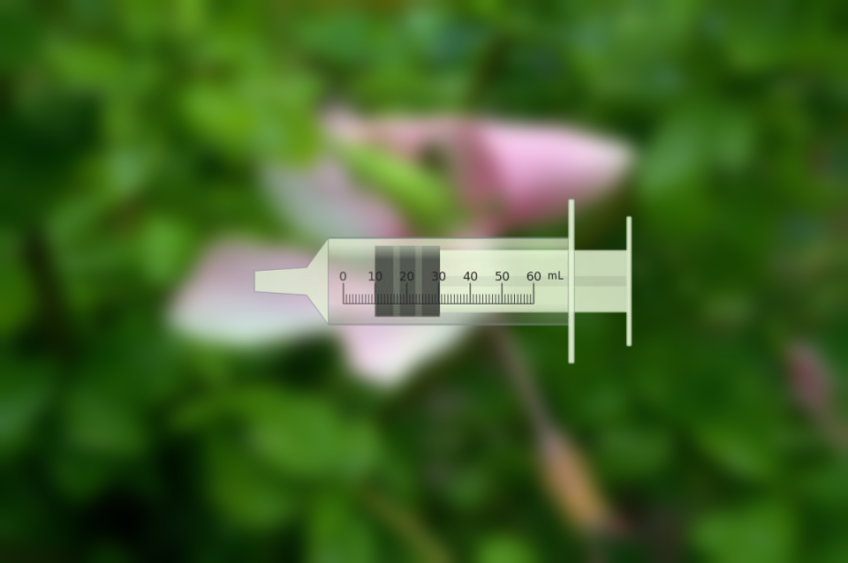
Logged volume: **10** mL
